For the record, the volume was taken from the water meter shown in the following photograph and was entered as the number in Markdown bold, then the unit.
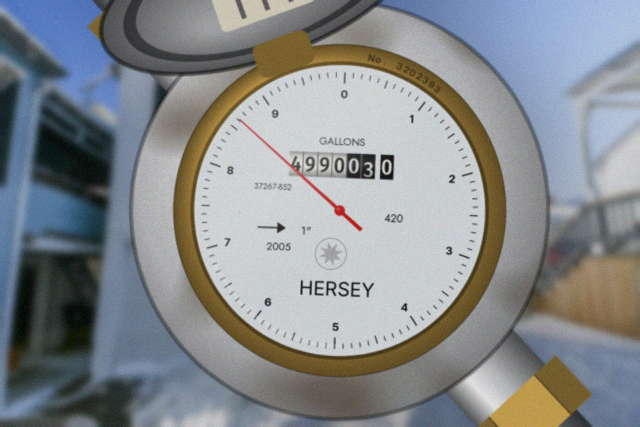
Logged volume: **4990028.6** gal
